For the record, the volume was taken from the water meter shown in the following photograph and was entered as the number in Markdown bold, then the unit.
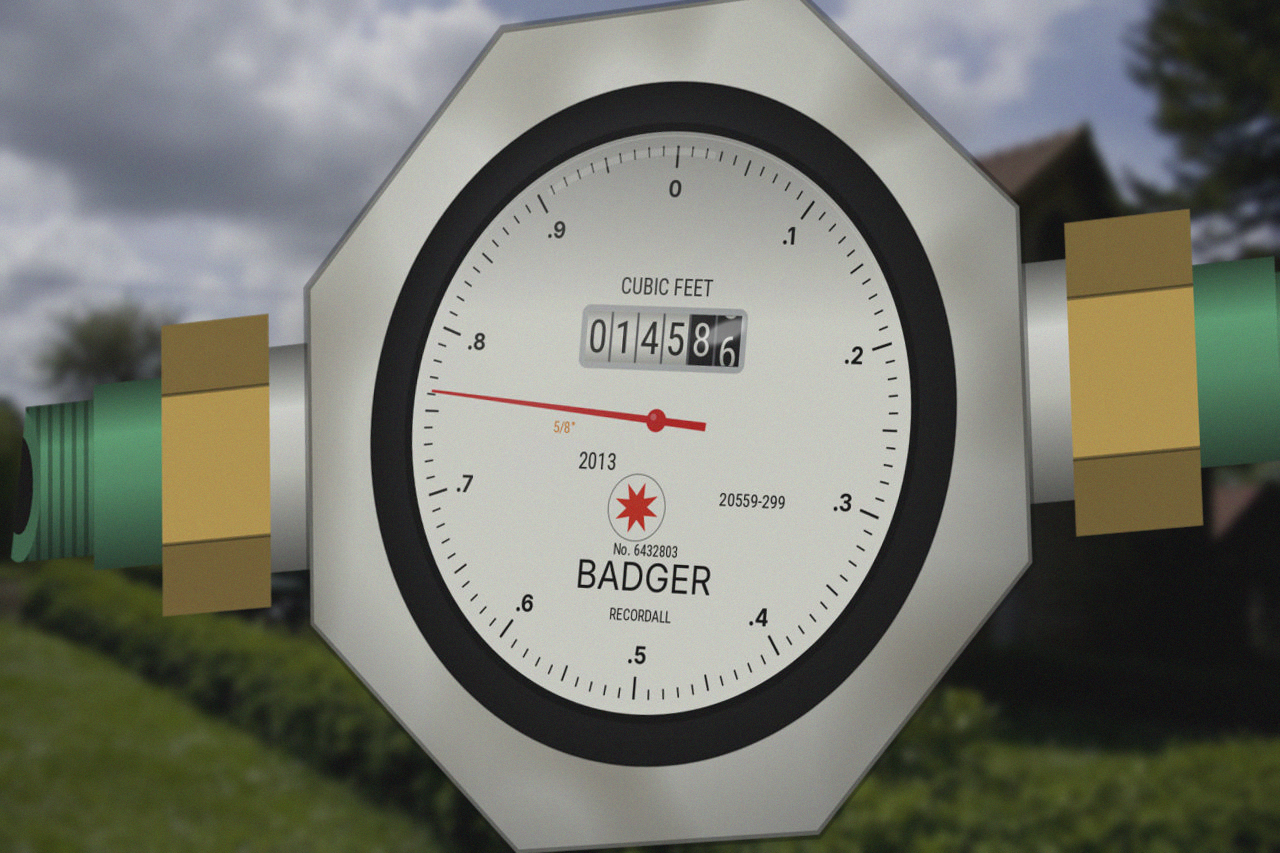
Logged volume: **14585.76** ft³
